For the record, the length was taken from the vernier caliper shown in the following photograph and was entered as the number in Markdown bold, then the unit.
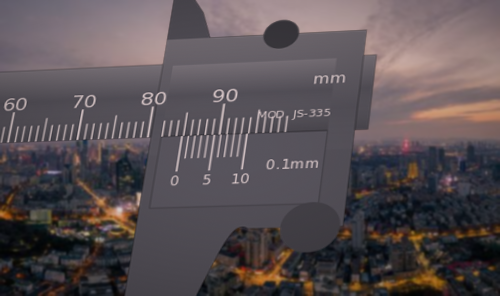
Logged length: **84.8** mm
